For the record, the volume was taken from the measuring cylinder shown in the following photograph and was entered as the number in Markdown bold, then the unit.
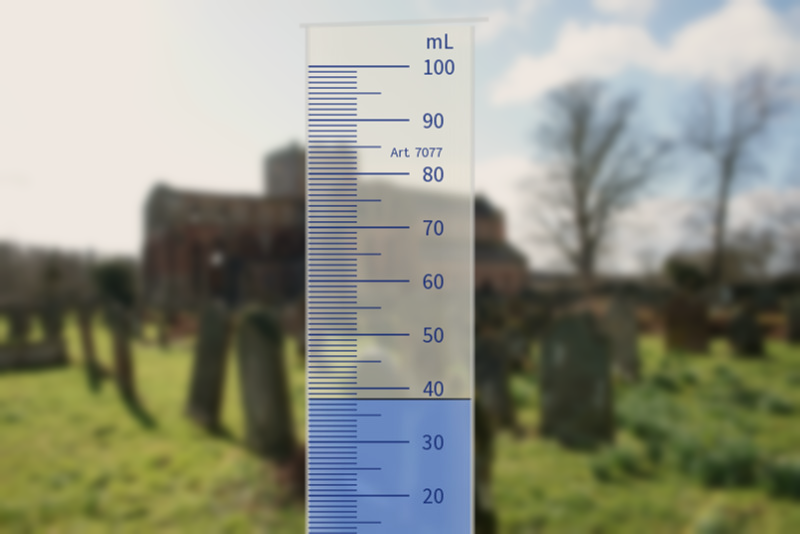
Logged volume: **38** mL
